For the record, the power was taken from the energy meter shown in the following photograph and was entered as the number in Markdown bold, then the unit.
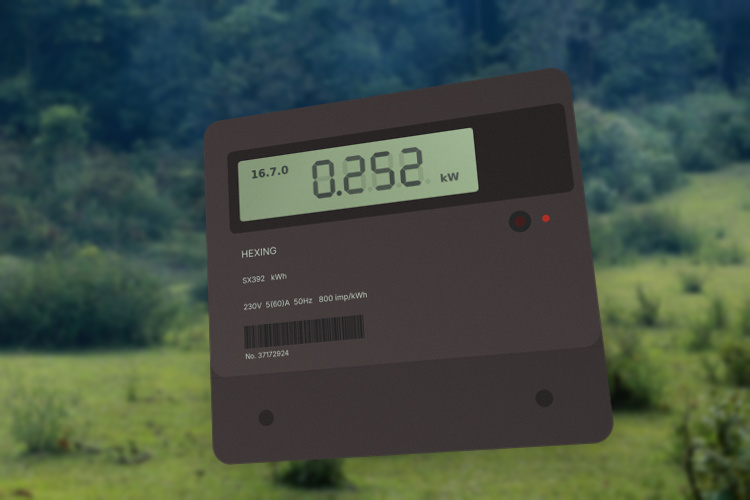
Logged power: **0.252** kW
